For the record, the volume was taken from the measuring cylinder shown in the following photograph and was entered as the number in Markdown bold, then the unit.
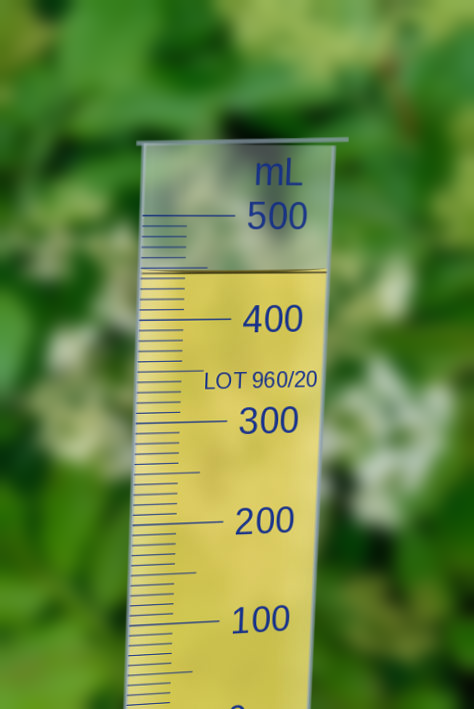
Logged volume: **445** mL
